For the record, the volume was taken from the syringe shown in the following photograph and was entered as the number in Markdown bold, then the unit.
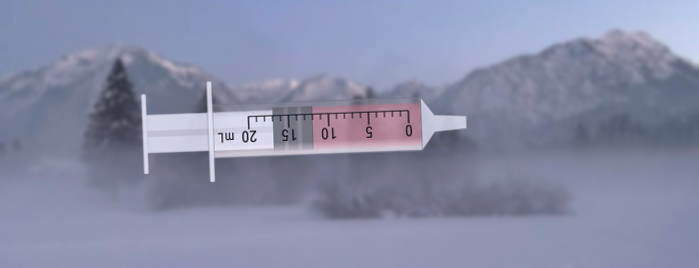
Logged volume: **12** mL
